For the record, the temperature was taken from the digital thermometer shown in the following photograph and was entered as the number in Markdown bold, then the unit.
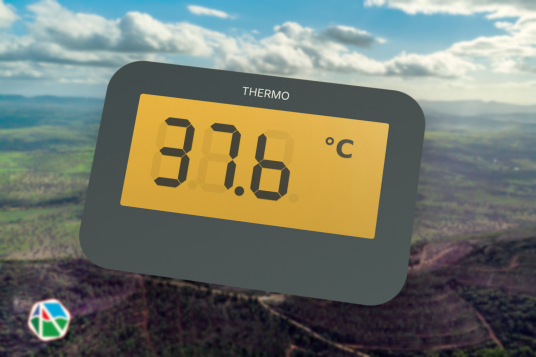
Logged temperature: **37.6** °C
